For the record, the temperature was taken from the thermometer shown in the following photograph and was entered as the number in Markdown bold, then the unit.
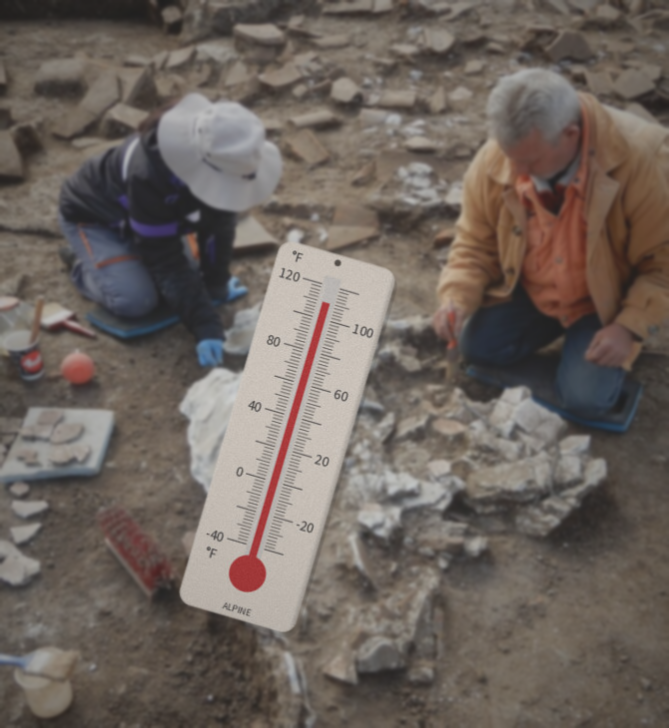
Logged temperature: **110** °F
